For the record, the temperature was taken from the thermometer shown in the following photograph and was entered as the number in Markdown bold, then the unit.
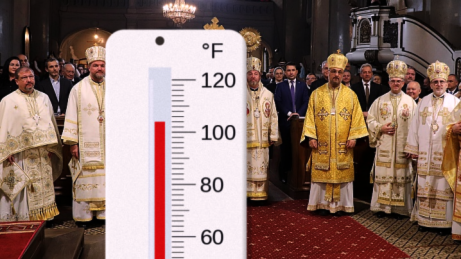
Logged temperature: **104** °F
